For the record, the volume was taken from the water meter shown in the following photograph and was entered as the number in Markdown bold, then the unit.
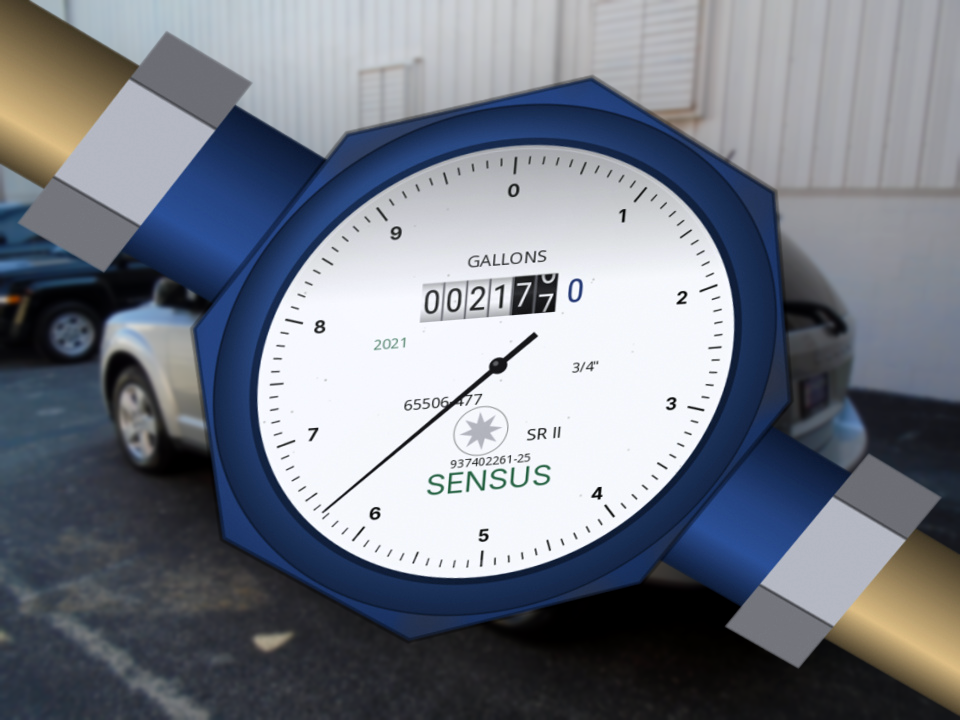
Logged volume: **21766.3** gal
